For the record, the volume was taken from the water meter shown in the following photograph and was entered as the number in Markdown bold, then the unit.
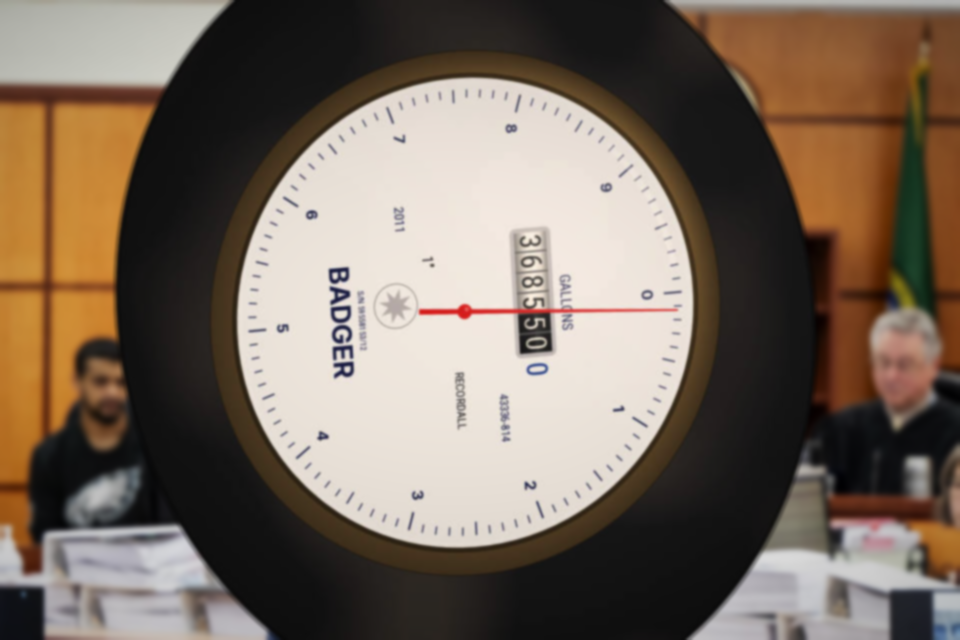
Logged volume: **3685500.1** gal
